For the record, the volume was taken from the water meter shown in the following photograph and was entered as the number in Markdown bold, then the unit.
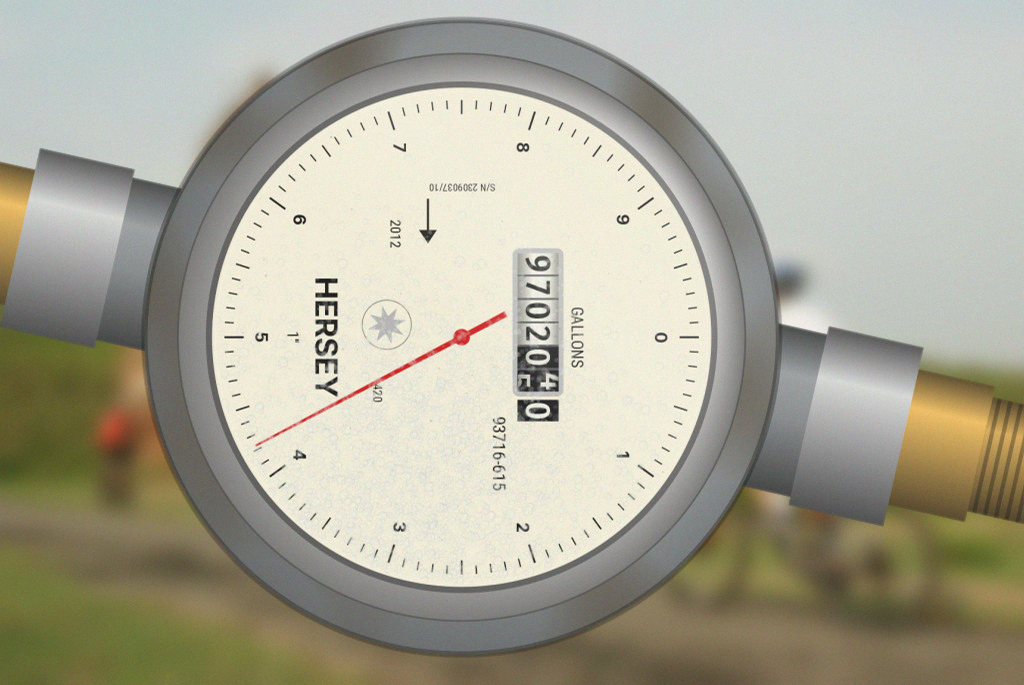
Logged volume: **9702044.2** gal
